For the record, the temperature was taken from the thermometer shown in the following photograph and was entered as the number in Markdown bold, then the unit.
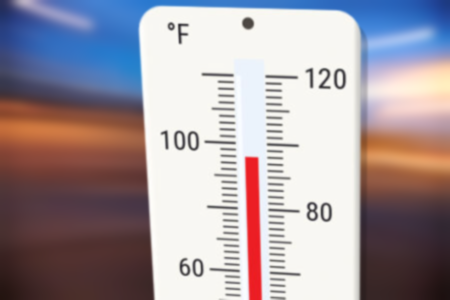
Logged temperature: **96** °F
